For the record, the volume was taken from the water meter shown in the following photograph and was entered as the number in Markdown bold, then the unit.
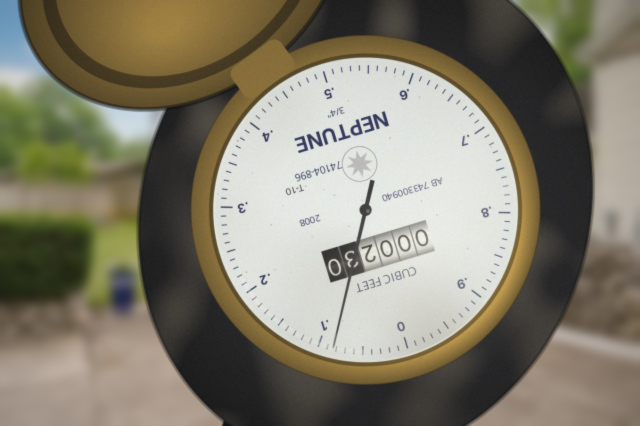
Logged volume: **230.08** ft³
